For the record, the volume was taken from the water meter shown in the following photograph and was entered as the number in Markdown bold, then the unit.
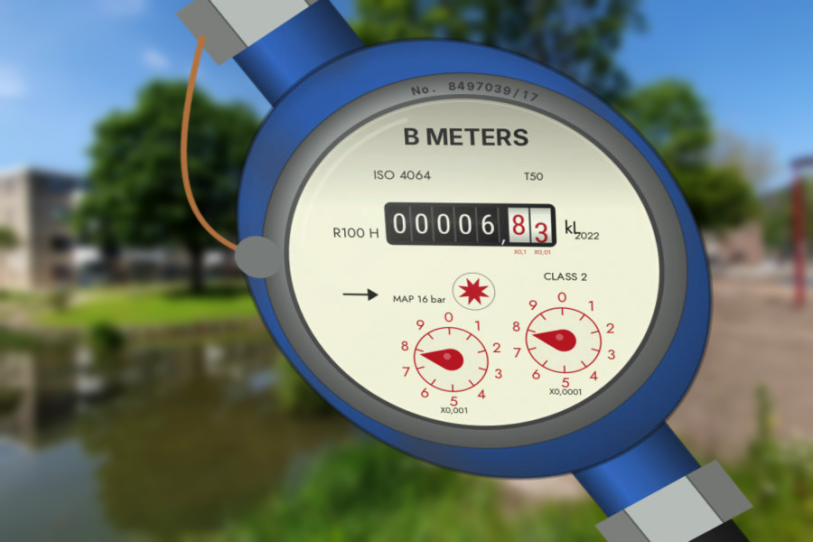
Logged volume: **6.8277** kL
